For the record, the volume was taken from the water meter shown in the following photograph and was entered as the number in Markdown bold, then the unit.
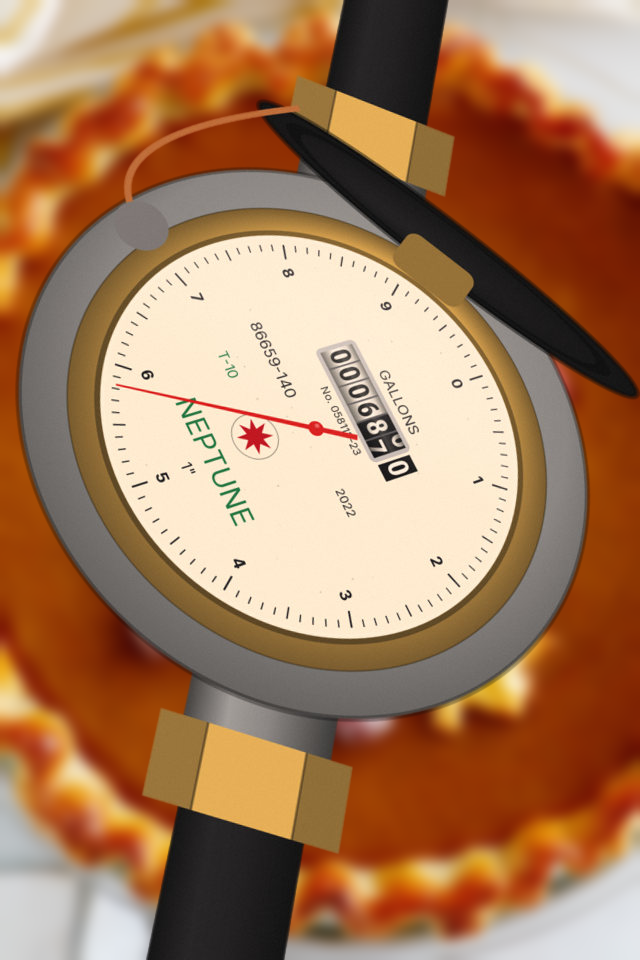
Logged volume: **6865.8** gal
